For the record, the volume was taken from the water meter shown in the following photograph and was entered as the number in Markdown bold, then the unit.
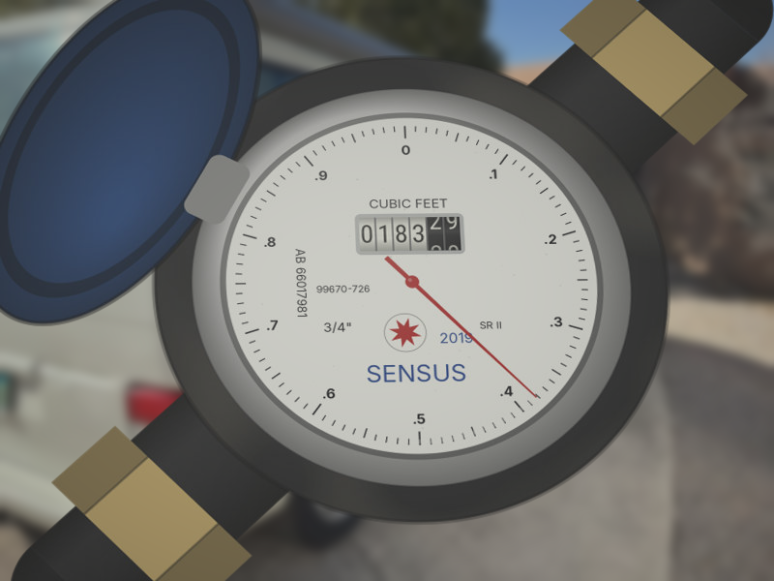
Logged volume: **18329.38** ft³
